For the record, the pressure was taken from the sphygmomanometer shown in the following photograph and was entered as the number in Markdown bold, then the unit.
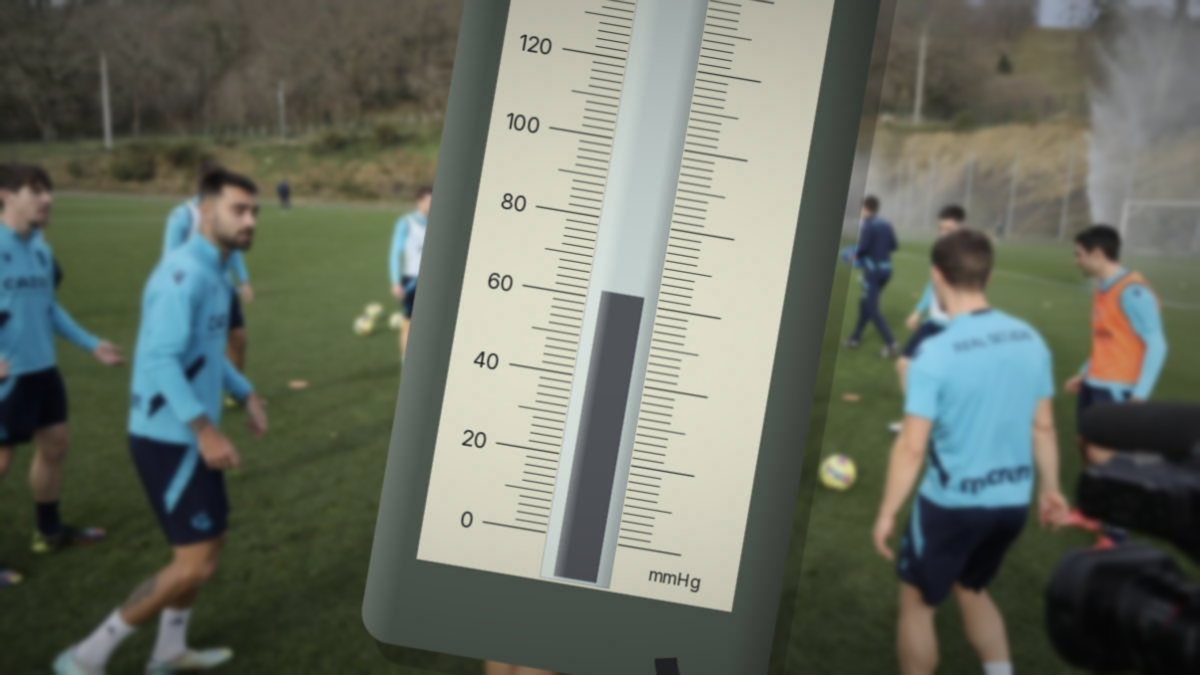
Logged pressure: **62** mmHg
